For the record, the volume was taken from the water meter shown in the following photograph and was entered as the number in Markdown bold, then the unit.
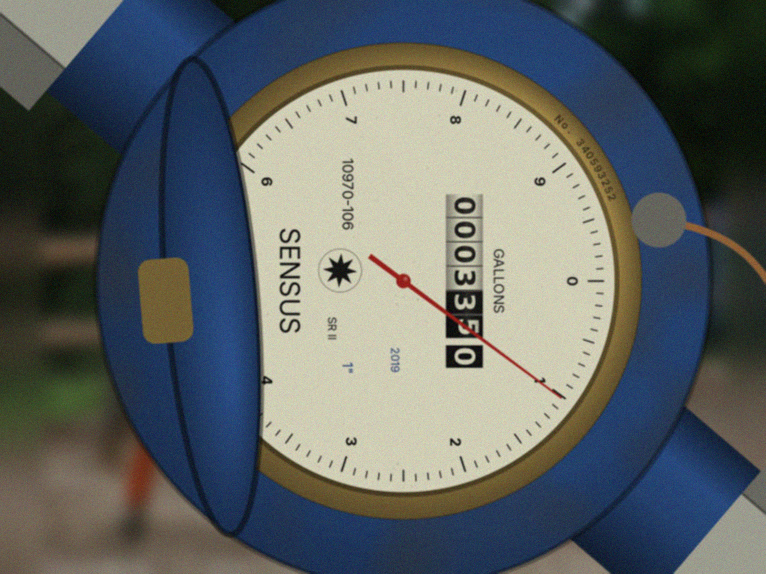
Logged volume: **3351.0** gal
